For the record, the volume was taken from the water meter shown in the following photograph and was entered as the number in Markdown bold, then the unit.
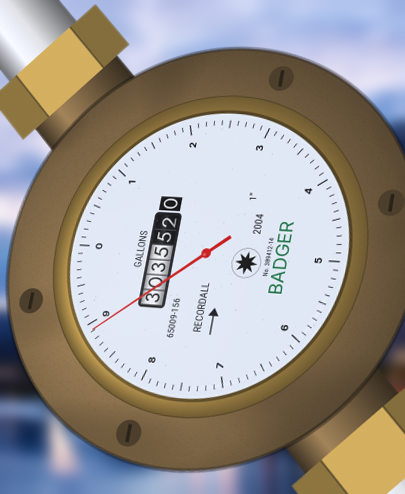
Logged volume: **3035518.9** gal
